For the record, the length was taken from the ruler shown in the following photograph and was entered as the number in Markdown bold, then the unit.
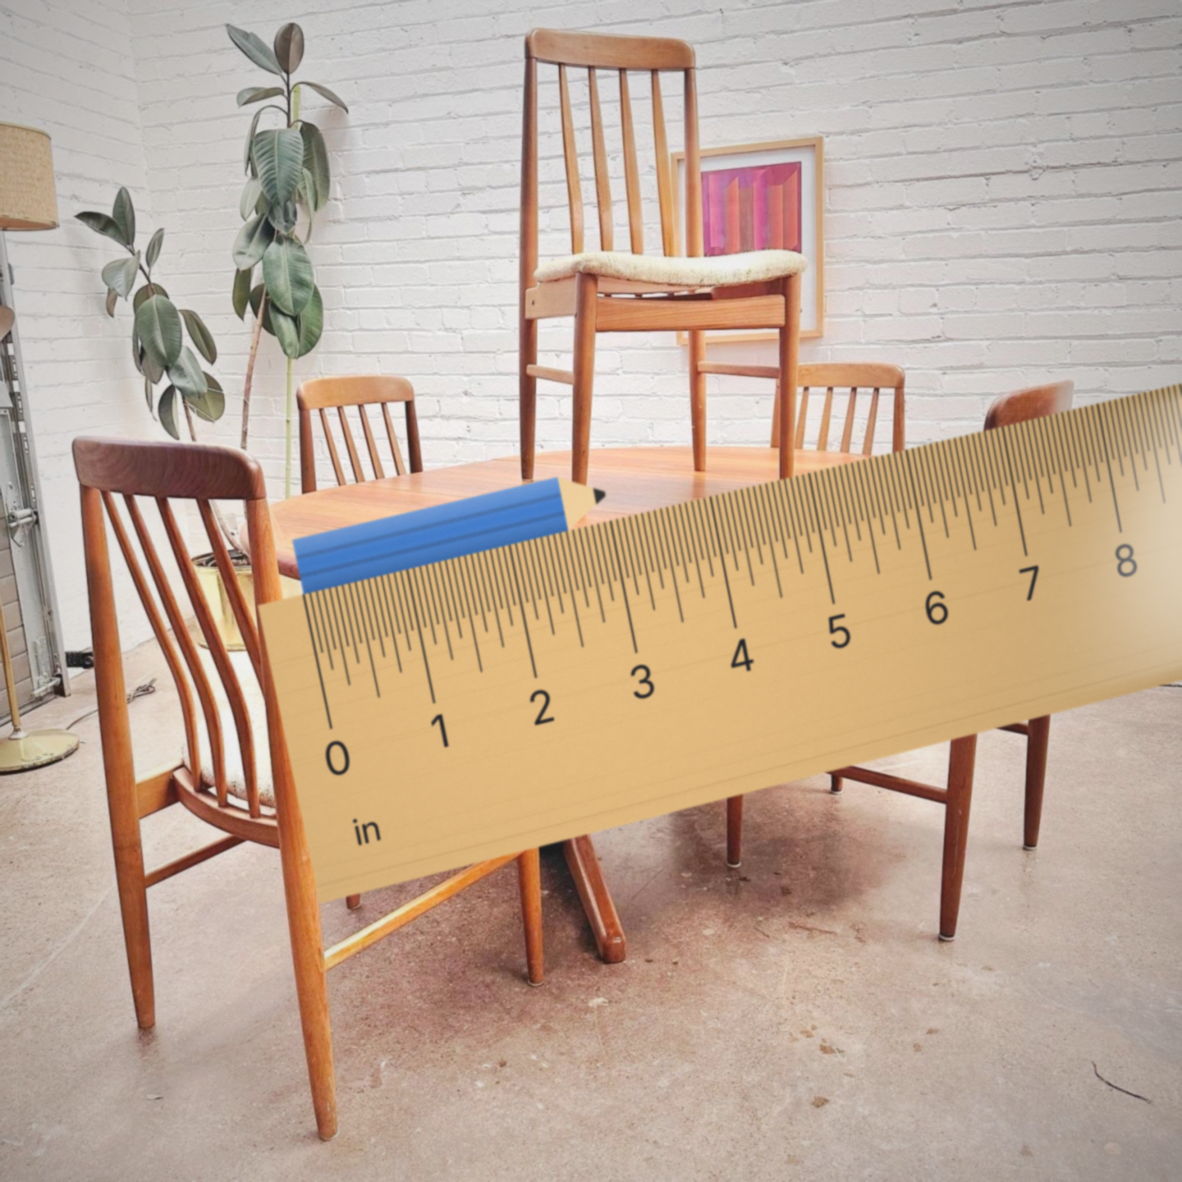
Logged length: **3** in
